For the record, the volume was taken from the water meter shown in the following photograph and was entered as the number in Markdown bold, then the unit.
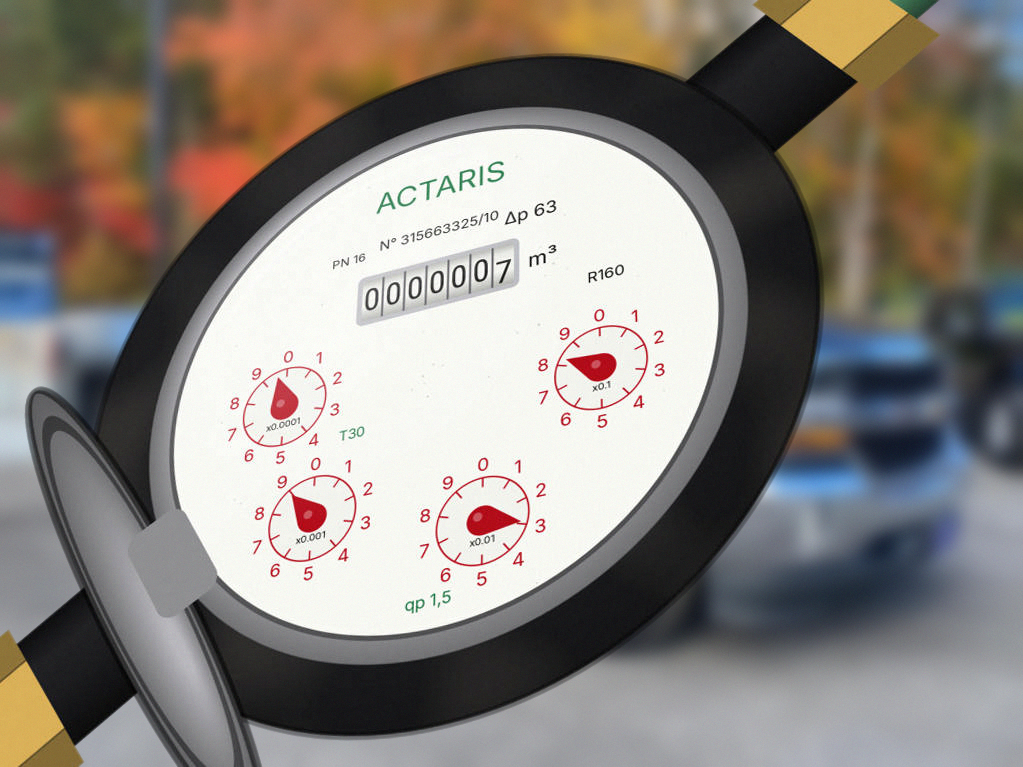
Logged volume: **6.8289** m³
